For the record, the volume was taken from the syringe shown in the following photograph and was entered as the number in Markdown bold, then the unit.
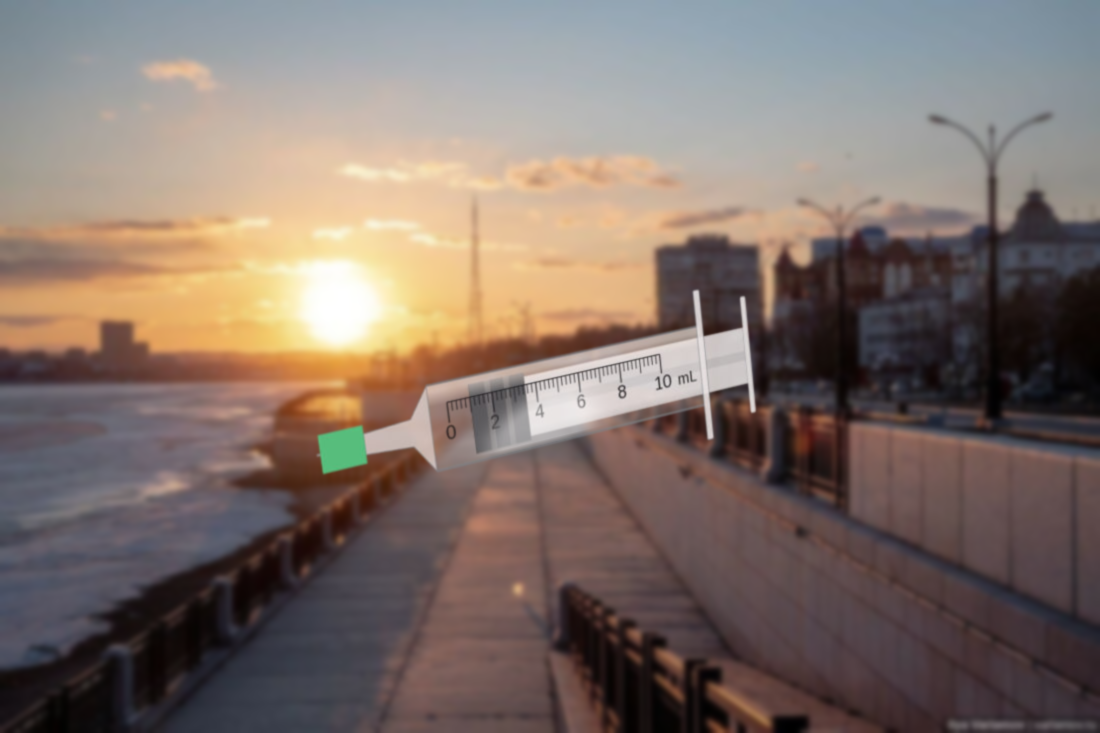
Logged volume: **1** mL
